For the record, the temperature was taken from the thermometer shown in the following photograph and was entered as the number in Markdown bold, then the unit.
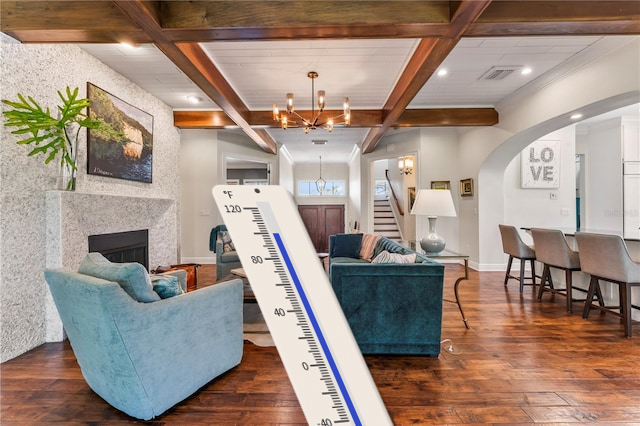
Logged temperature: **100** °F
